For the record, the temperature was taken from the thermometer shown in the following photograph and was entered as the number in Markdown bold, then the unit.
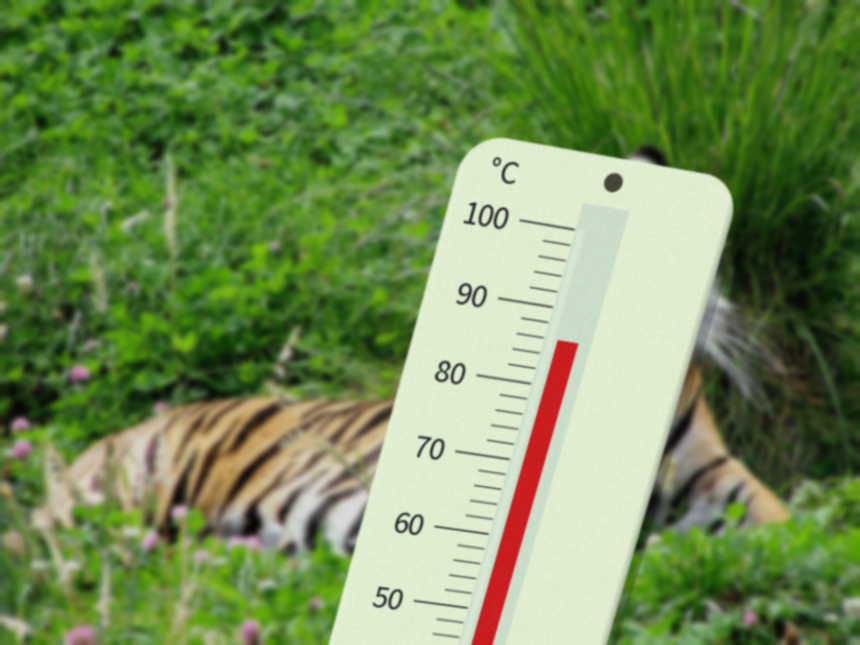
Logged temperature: **86** °C
